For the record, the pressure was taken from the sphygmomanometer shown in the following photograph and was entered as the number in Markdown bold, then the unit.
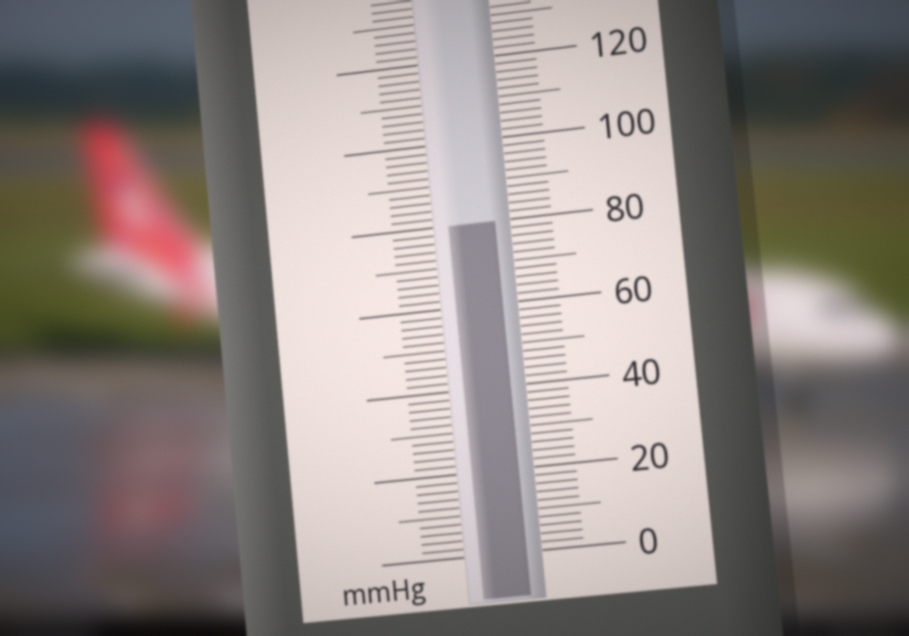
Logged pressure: **80** mmHg
